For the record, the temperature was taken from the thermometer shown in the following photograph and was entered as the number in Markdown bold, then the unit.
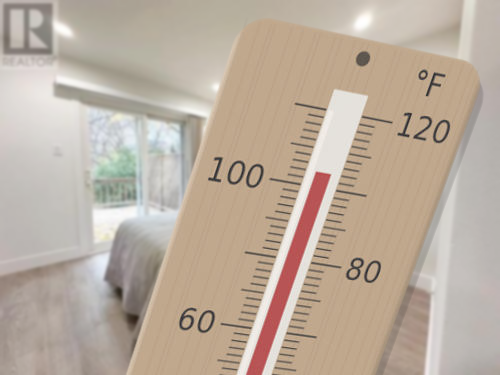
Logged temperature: **104** °F
